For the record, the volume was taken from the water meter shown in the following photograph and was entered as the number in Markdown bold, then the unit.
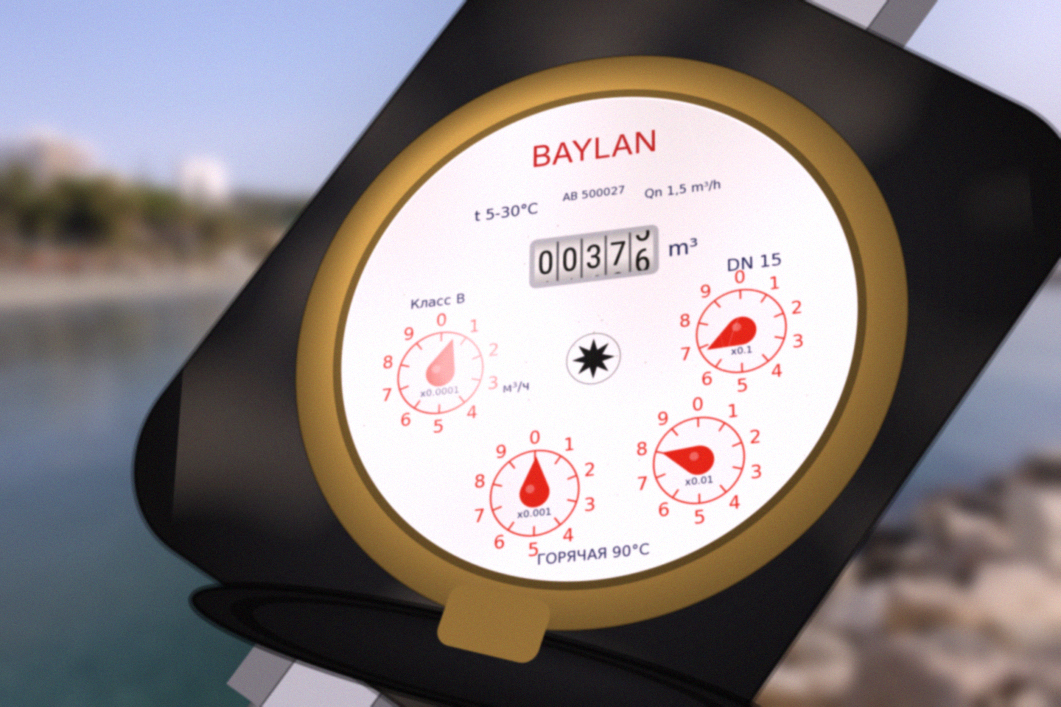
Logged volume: **375.6800** m³
